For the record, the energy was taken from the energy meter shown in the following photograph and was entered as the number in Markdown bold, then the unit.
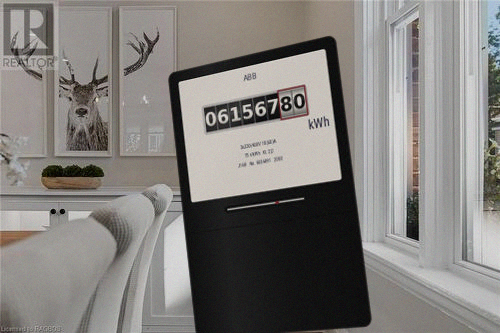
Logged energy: **61567.80** kWh
